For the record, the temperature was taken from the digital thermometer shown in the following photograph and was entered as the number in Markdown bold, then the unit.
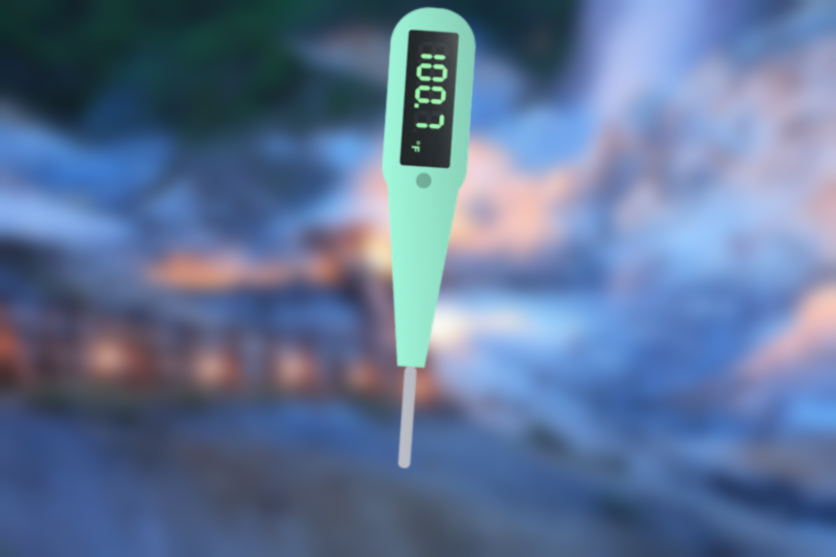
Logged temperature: **100.7** °F
